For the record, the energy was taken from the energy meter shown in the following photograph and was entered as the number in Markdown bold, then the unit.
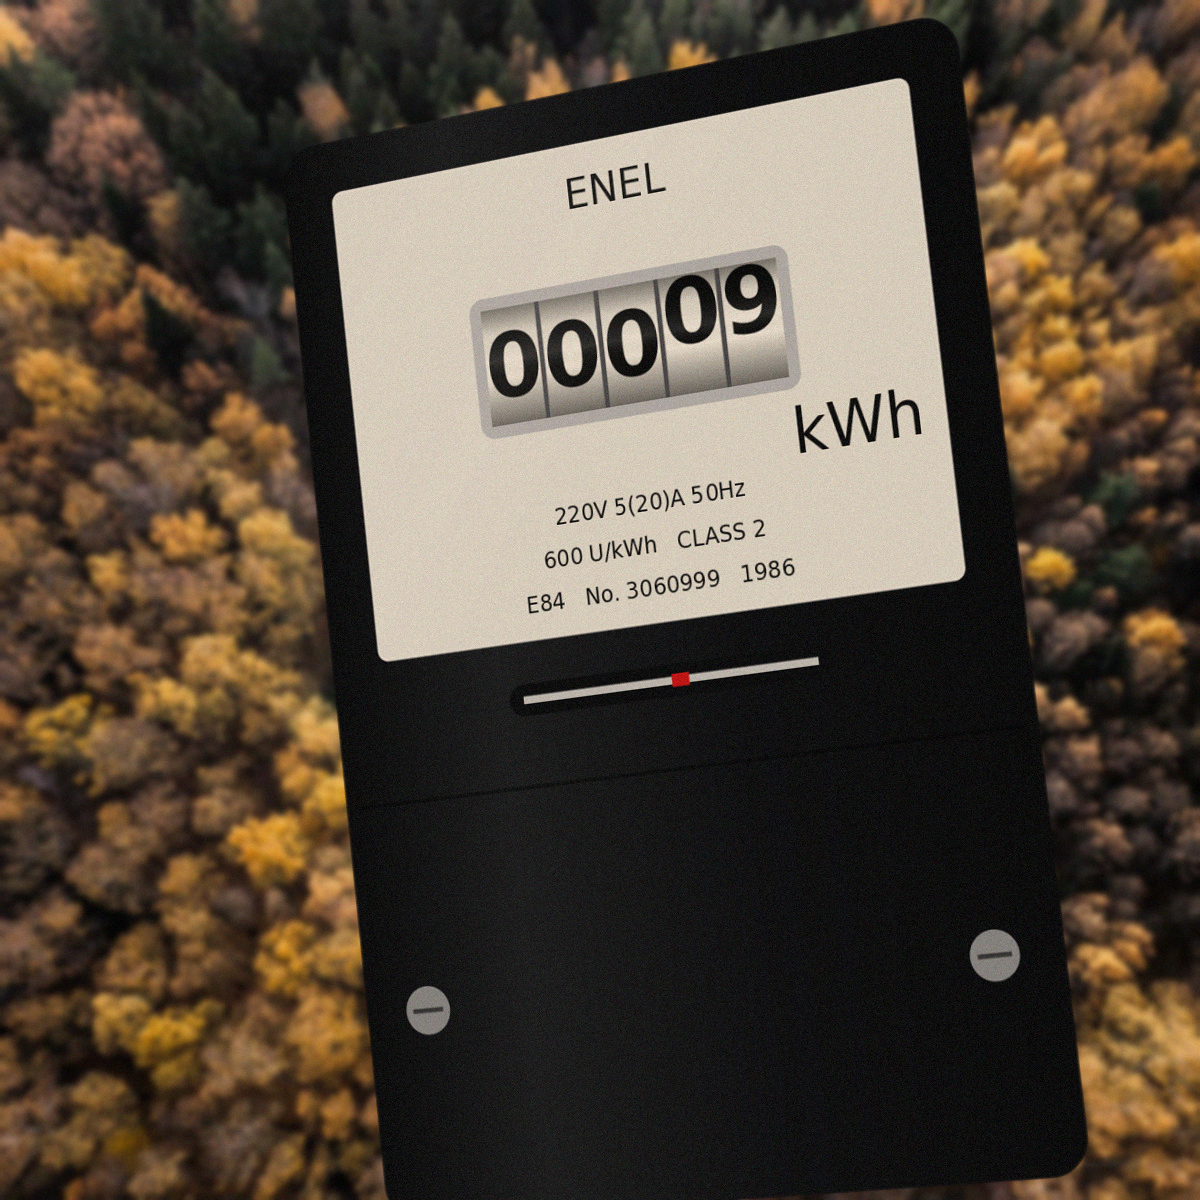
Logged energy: **9** kWh
